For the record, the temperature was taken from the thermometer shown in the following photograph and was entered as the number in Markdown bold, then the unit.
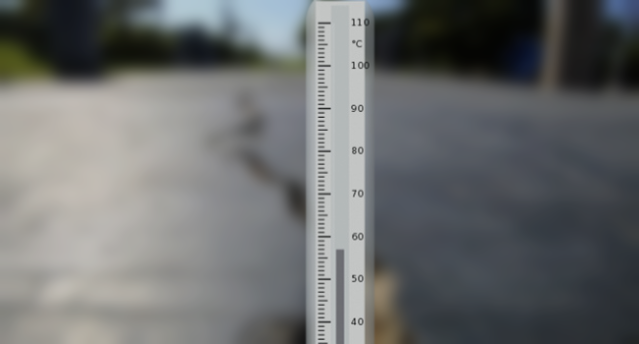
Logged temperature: **57** °C
